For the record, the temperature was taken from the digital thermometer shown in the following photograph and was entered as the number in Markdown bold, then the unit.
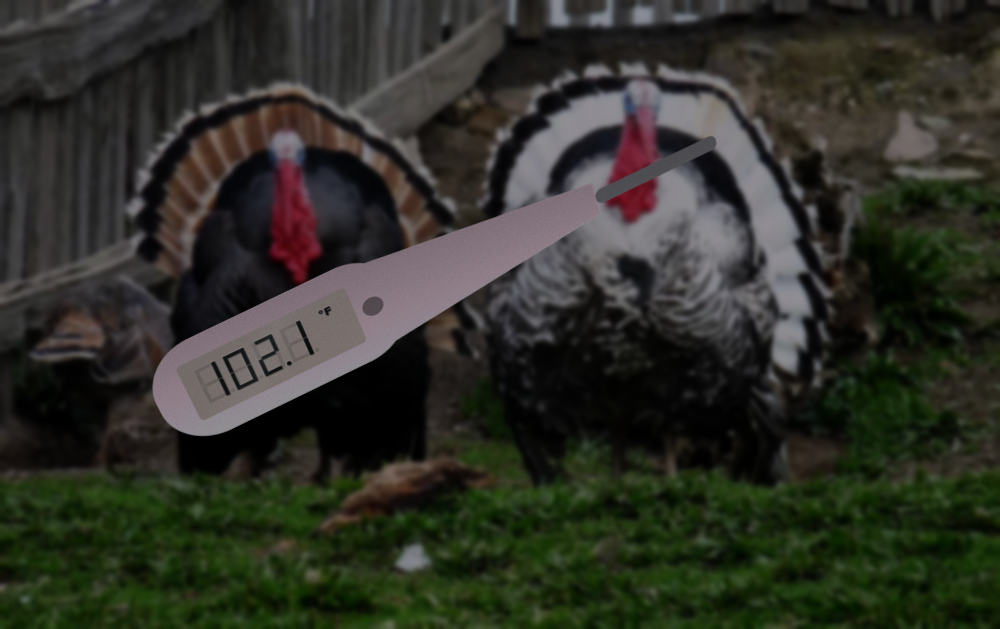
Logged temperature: **102.1** °F
